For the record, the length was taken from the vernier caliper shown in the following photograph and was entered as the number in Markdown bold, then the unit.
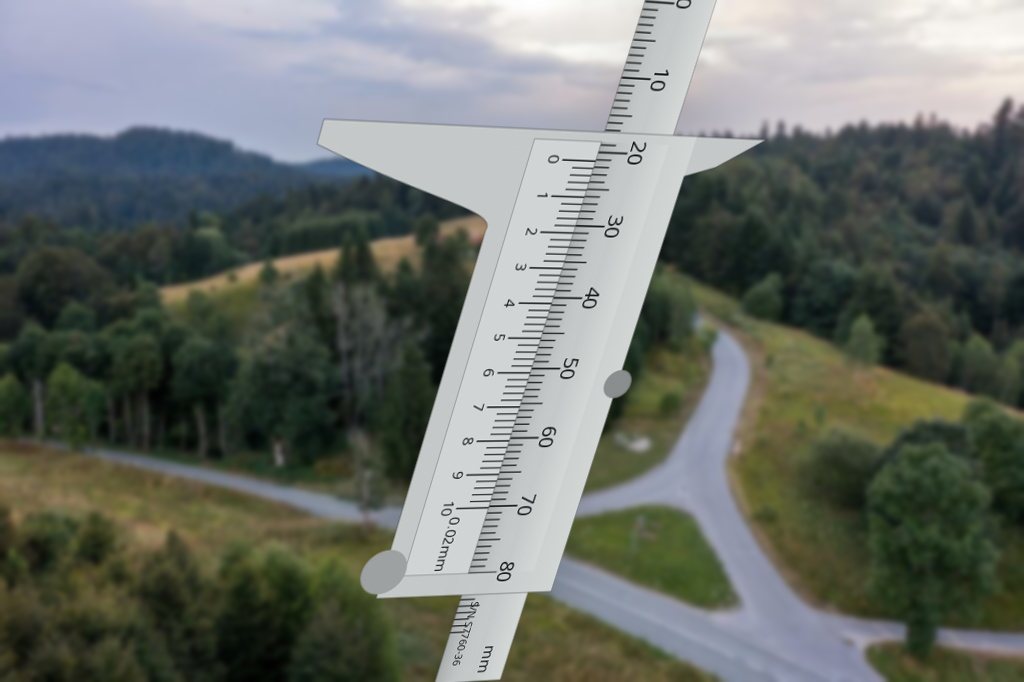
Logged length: **21.2** mm
